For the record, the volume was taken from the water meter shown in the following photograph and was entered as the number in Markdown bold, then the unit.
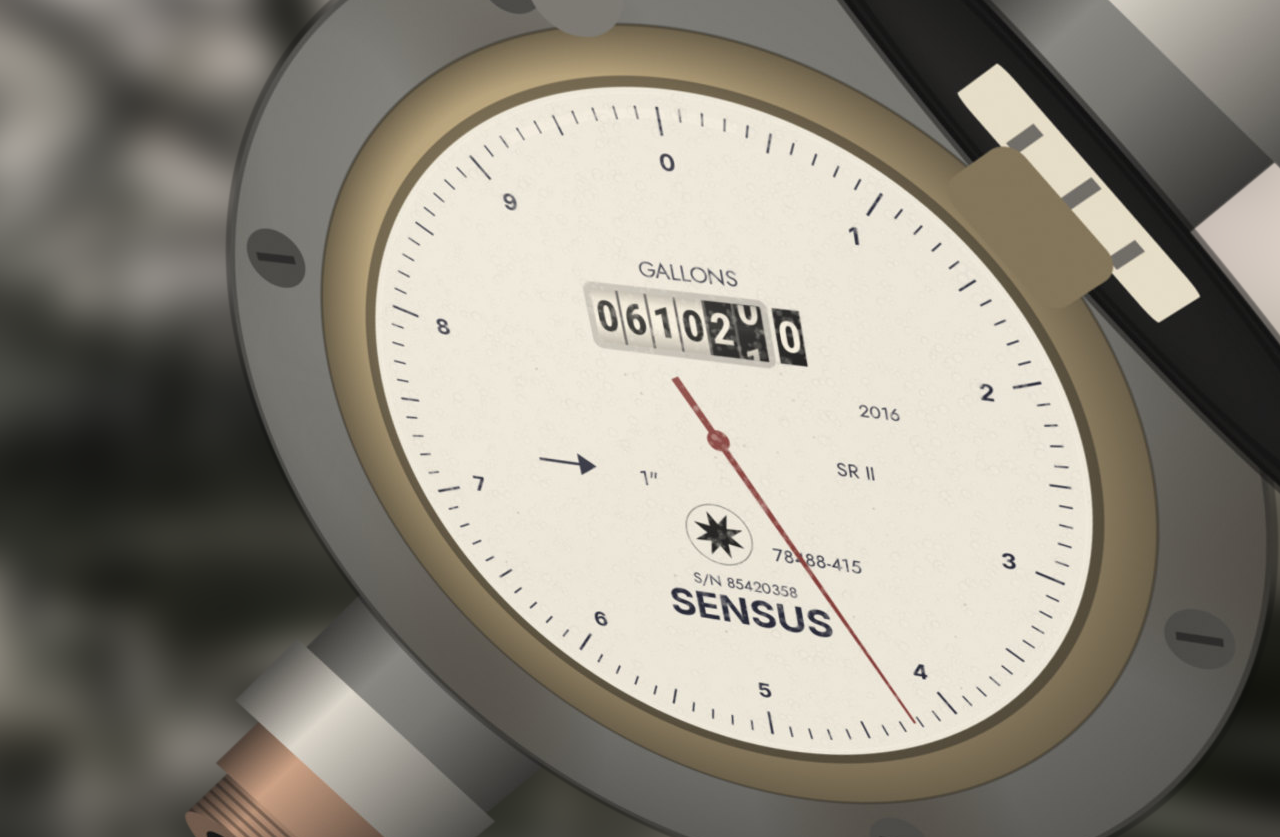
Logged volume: **610204.2** gal
